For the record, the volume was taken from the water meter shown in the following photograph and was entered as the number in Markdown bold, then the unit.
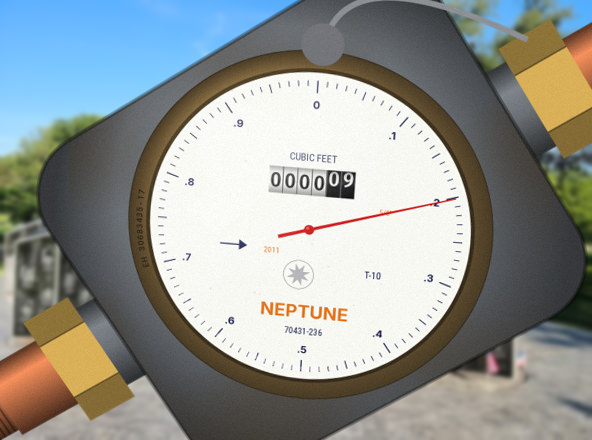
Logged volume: **9.20** ft³
